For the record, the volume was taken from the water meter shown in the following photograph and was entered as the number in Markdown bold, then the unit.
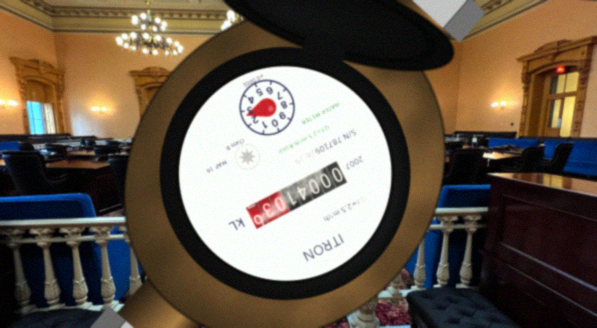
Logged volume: **41.0362** kL
